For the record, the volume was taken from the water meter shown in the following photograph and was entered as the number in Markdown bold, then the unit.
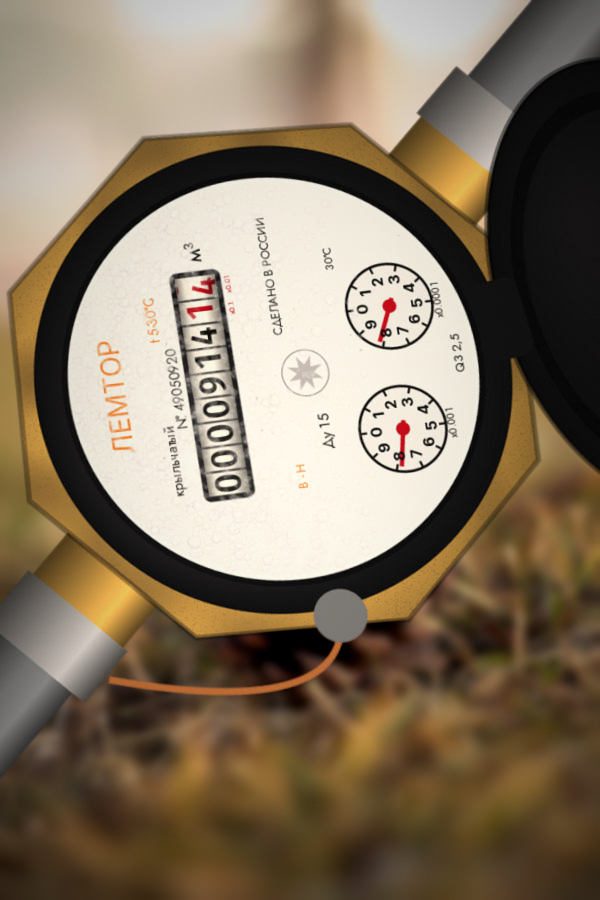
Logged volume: **914.1378** m³
